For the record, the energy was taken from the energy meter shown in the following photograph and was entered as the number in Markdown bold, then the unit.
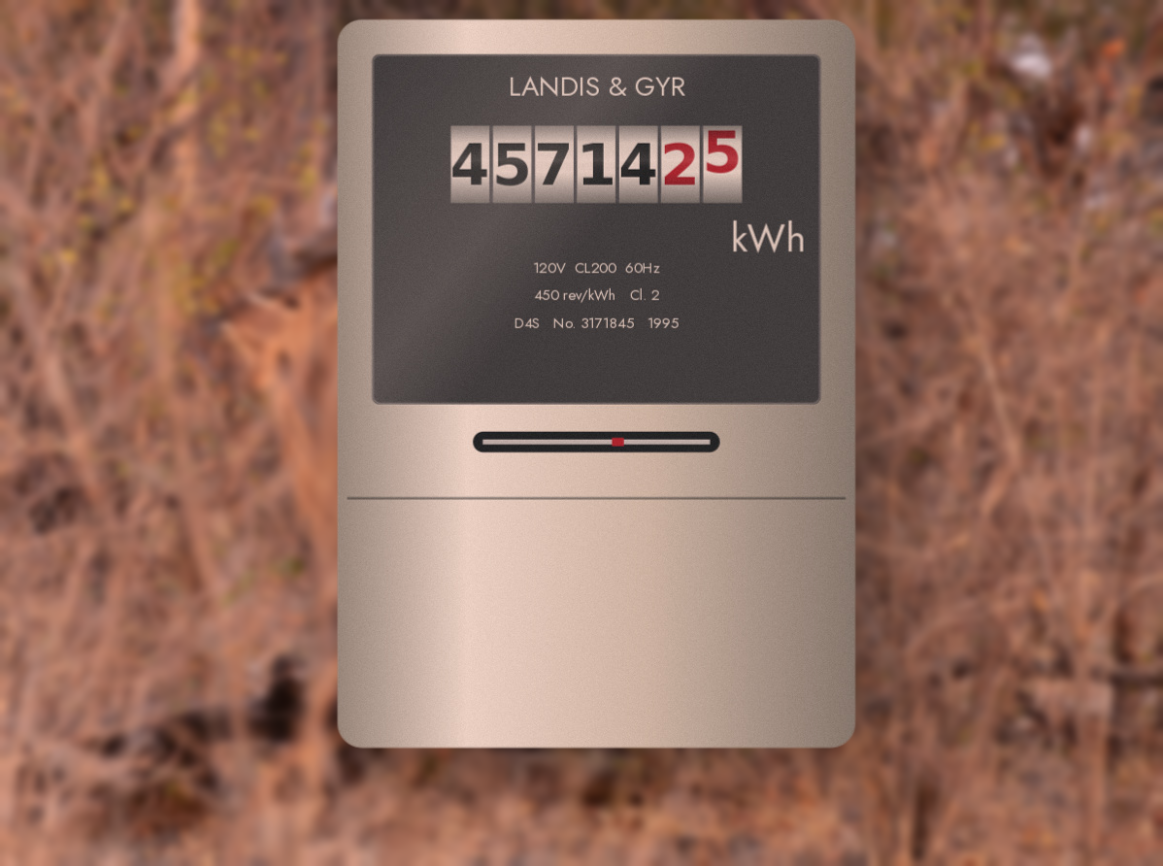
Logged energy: **45714.25** kWh
